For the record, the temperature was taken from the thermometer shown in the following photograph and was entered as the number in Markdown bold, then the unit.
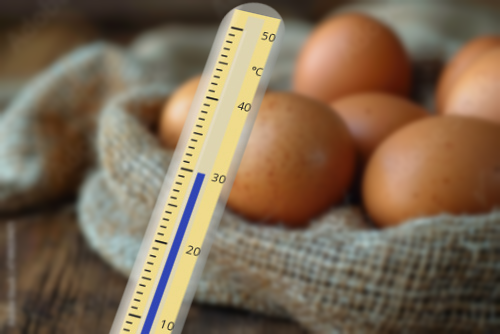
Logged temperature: **30** °C
